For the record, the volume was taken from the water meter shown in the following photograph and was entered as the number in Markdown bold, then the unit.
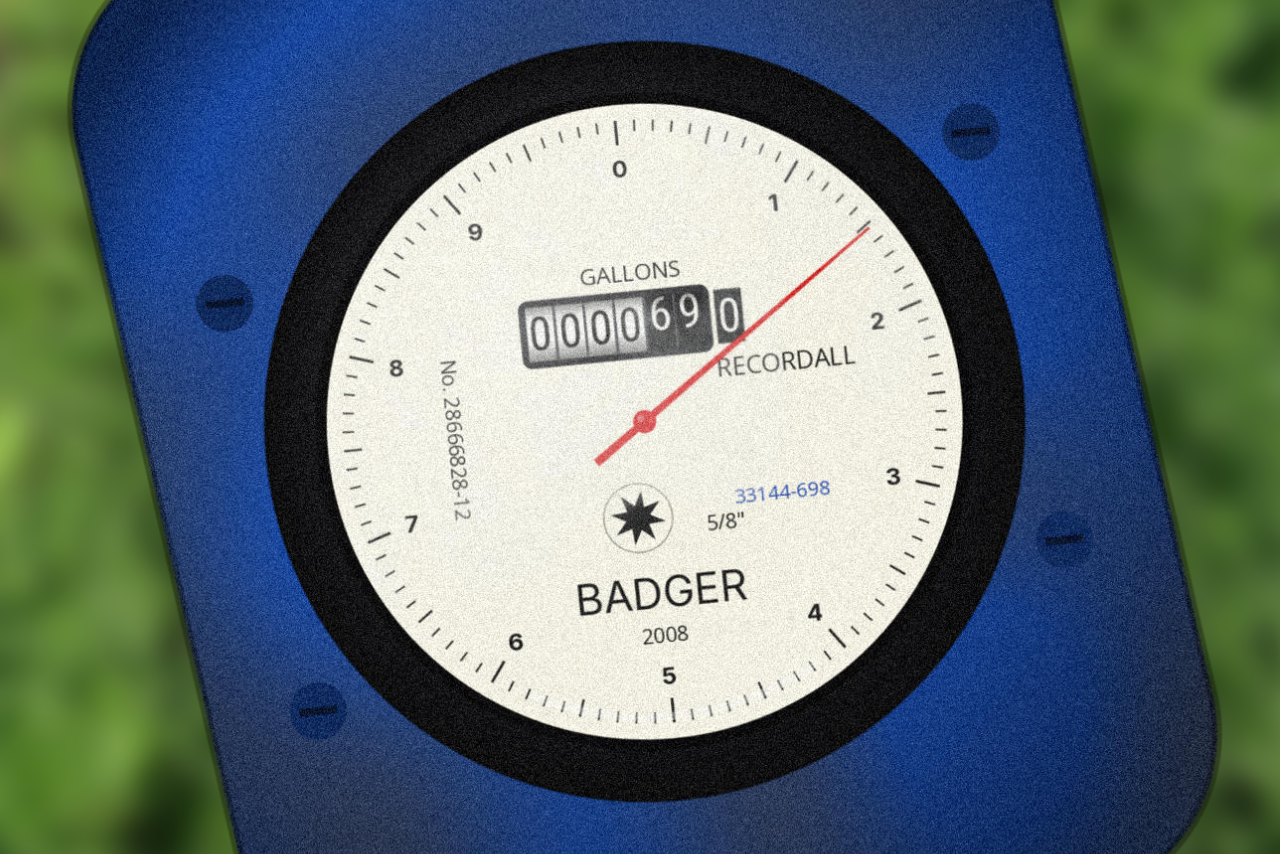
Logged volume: **691.5** gal
